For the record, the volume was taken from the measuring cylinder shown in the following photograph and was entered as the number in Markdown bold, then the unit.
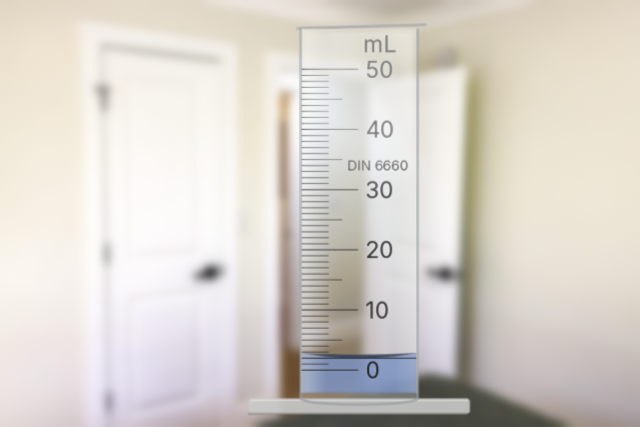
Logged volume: **2** mL
